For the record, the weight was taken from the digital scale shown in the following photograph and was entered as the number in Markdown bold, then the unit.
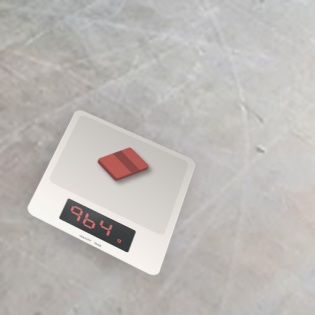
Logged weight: **964** g
